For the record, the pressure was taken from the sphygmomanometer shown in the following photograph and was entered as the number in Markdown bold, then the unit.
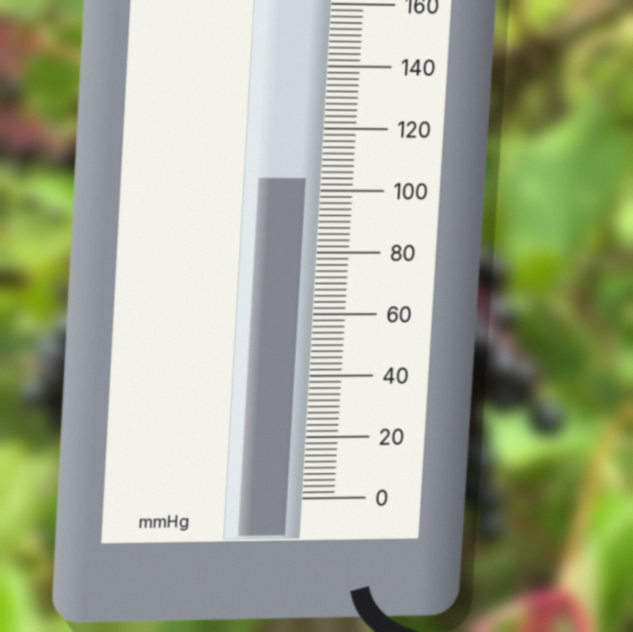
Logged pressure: **104** mmHg
